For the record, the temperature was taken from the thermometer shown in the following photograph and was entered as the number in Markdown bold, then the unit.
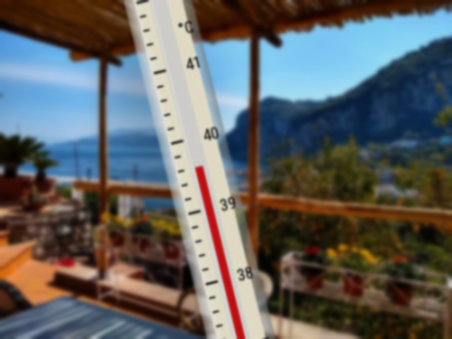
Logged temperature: **39.6** °C
